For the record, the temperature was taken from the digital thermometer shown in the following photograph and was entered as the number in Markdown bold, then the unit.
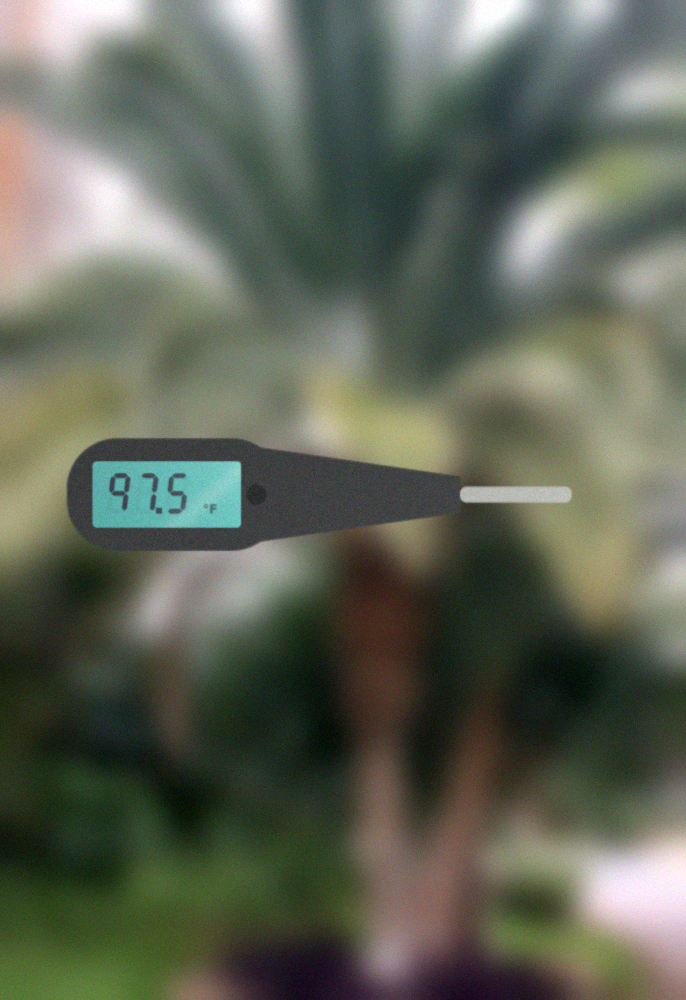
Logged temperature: **97.5** °F
